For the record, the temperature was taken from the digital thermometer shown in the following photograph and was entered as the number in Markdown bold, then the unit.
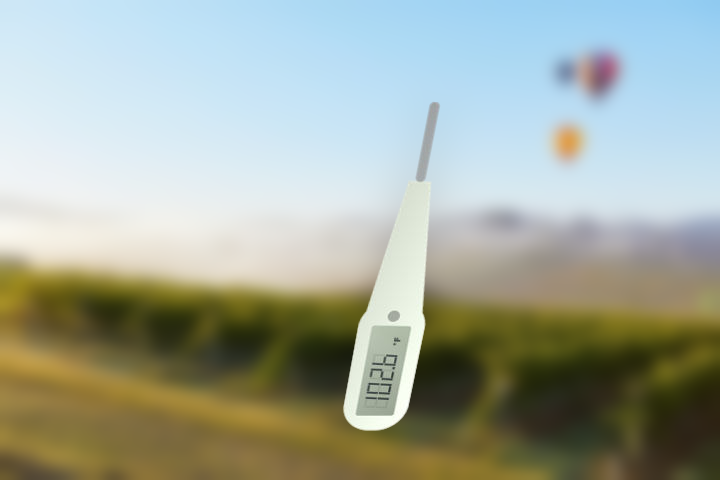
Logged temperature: **102.6** °F
